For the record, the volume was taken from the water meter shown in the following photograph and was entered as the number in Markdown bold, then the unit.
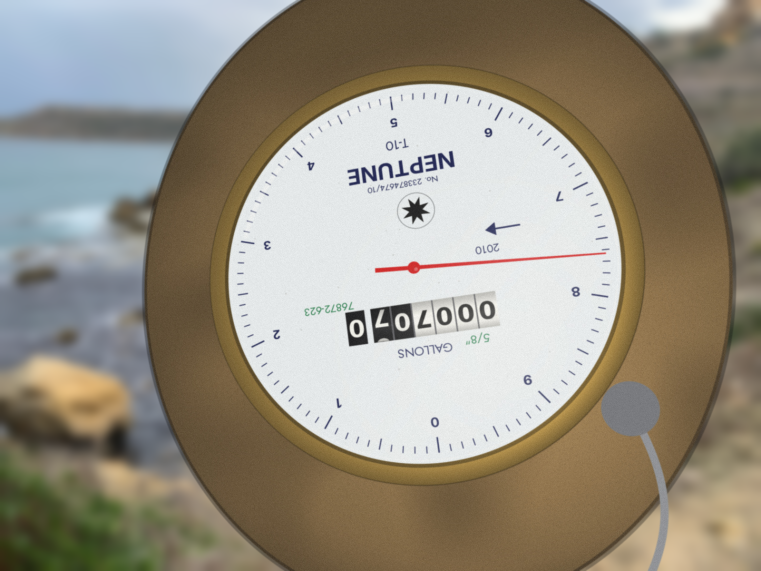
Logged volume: **7067.6** gal
